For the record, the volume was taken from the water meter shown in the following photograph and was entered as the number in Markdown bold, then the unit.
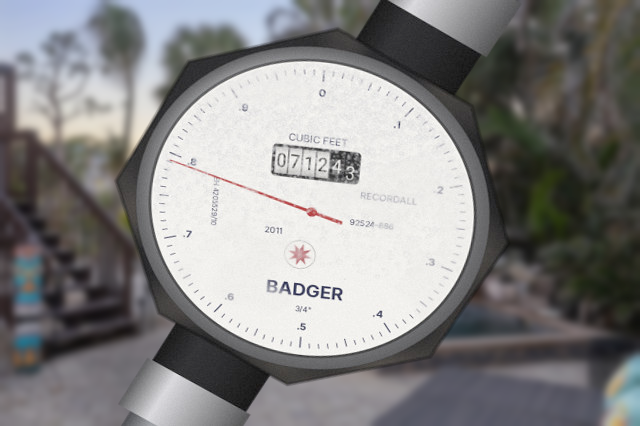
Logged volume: **71242.79** ft³
